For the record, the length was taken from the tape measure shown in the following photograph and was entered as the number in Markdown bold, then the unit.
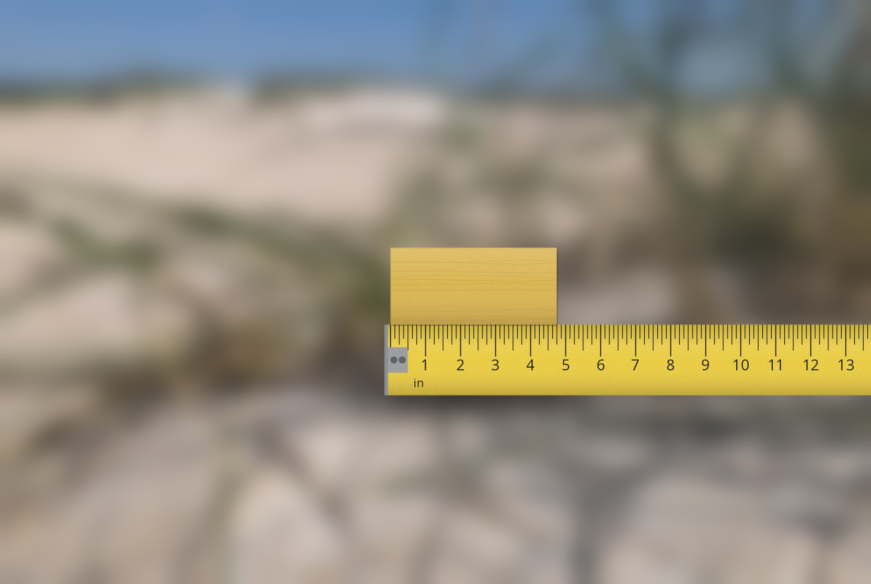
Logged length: **4.75** in
